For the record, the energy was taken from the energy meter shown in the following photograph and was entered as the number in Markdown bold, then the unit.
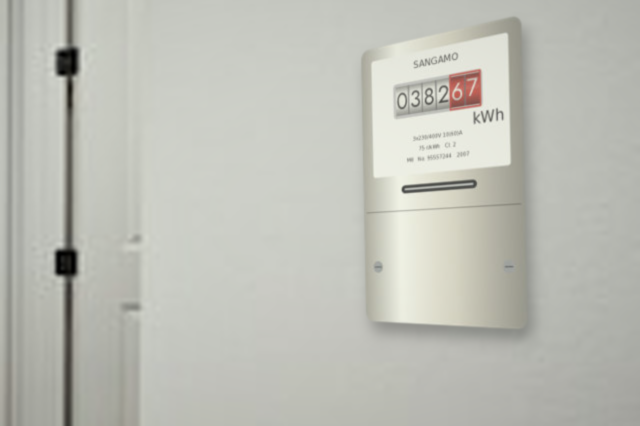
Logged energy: **382.67** kWh
